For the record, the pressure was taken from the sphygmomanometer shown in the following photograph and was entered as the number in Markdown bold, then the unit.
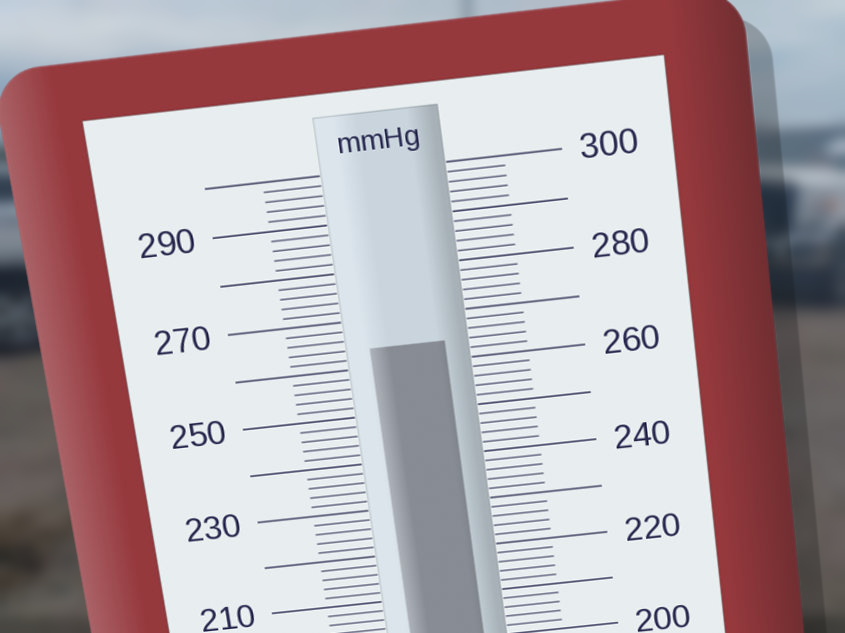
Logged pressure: **264** mmHg
